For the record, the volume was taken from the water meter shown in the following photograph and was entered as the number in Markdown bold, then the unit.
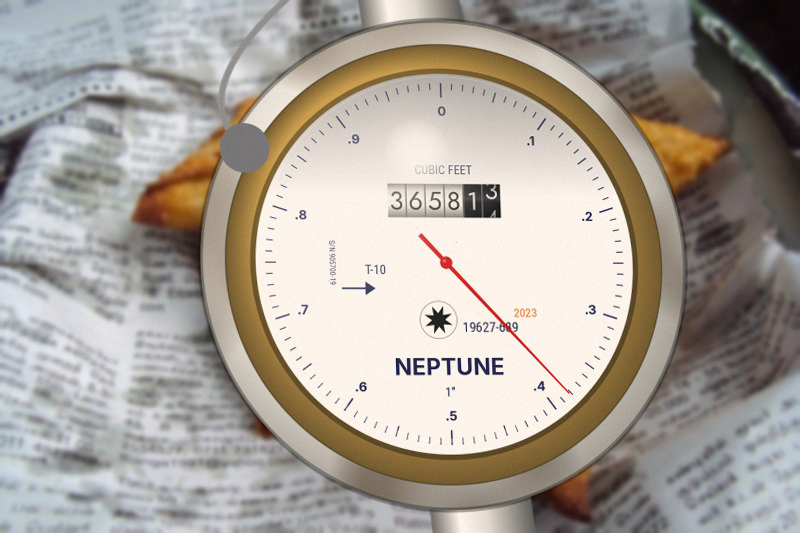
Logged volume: **365813.38** ft³
